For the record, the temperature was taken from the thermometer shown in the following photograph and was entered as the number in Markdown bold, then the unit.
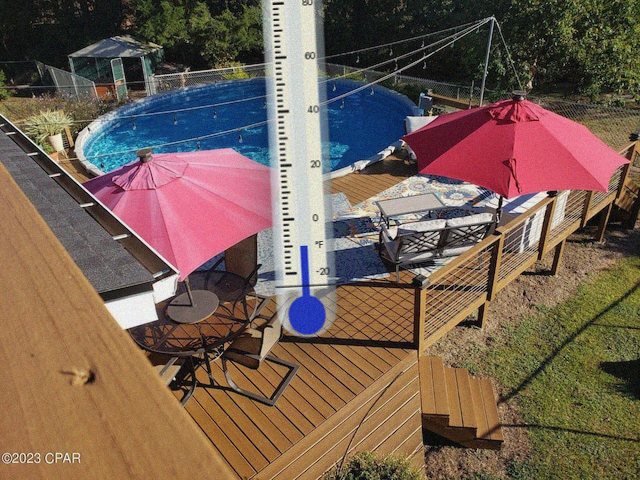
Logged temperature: **-10** °F
